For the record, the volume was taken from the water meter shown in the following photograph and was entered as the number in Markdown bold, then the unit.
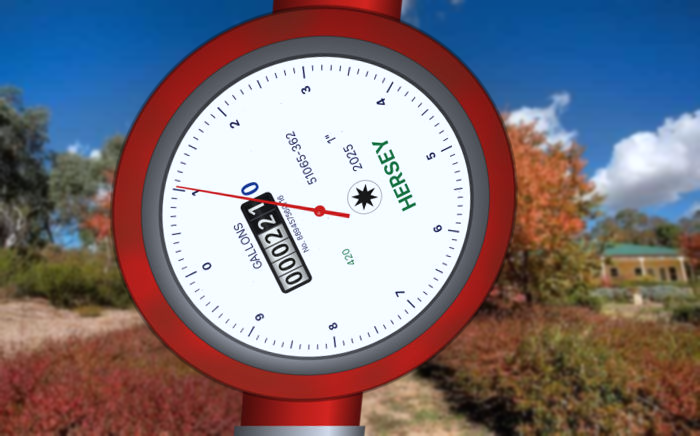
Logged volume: **2211.0** gal
